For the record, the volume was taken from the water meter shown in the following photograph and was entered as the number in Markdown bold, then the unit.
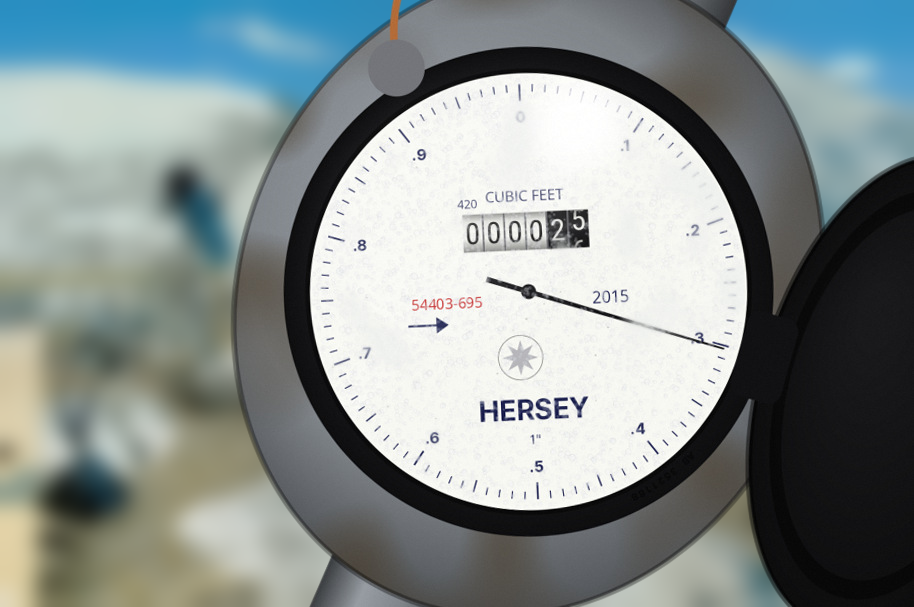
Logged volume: **25.30** ft³
